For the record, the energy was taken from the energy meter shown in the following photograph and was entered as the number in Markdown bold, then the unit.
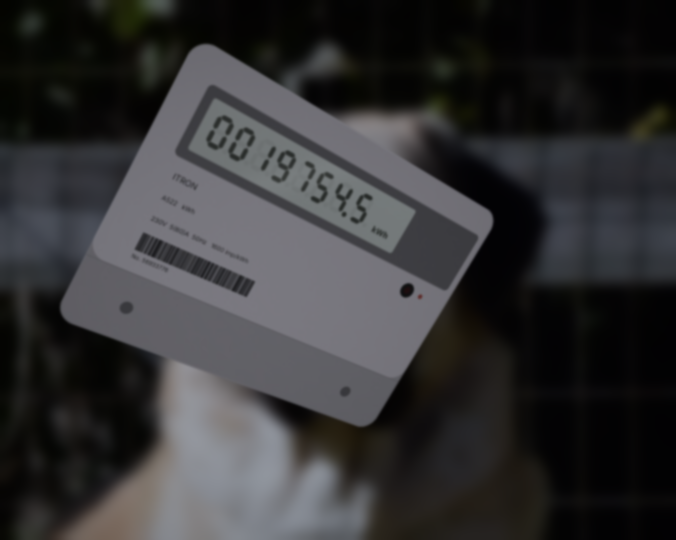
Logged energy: **19754.5** kWh
